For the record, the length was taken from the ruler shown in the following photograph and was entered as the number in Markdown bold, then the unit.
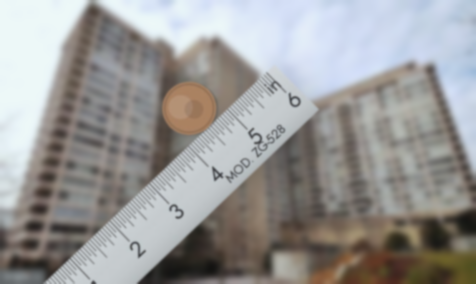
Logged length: **1** in
